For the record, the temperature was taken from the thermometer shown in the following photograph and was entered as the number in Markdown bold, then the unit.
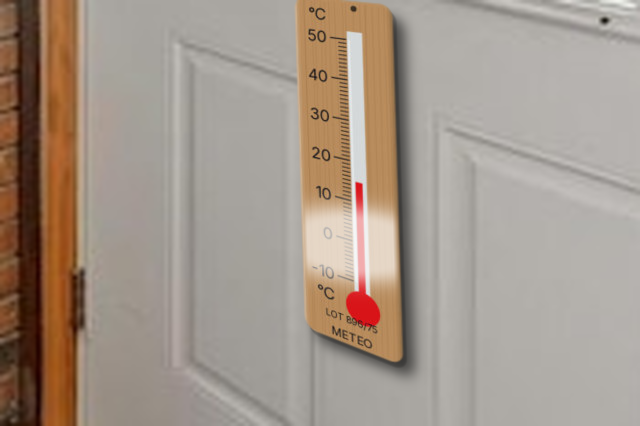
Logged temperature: **15** °C
